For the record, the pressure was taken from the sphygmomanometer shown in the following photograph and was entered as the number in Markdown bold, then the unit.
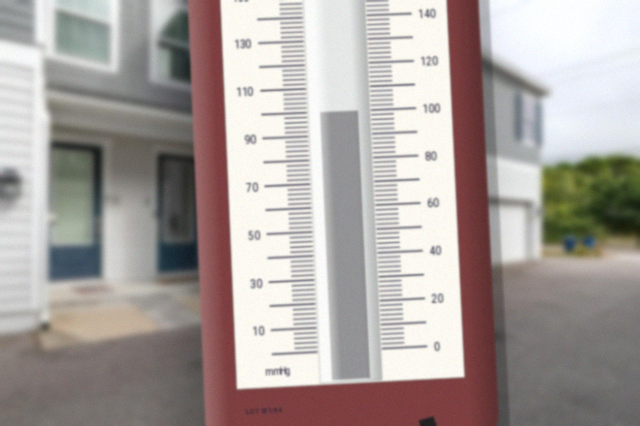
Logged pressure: **100** mmHg
